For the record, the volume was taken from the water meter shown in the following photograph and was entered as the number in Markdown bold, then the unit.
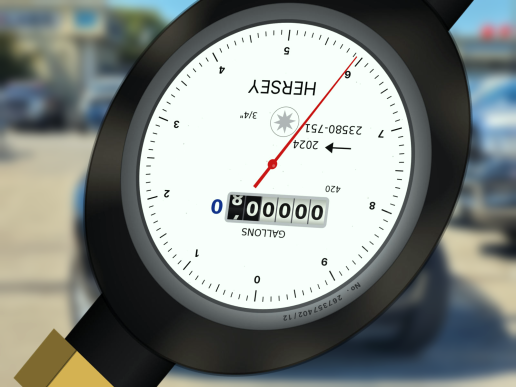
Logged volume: **75.9** gal
